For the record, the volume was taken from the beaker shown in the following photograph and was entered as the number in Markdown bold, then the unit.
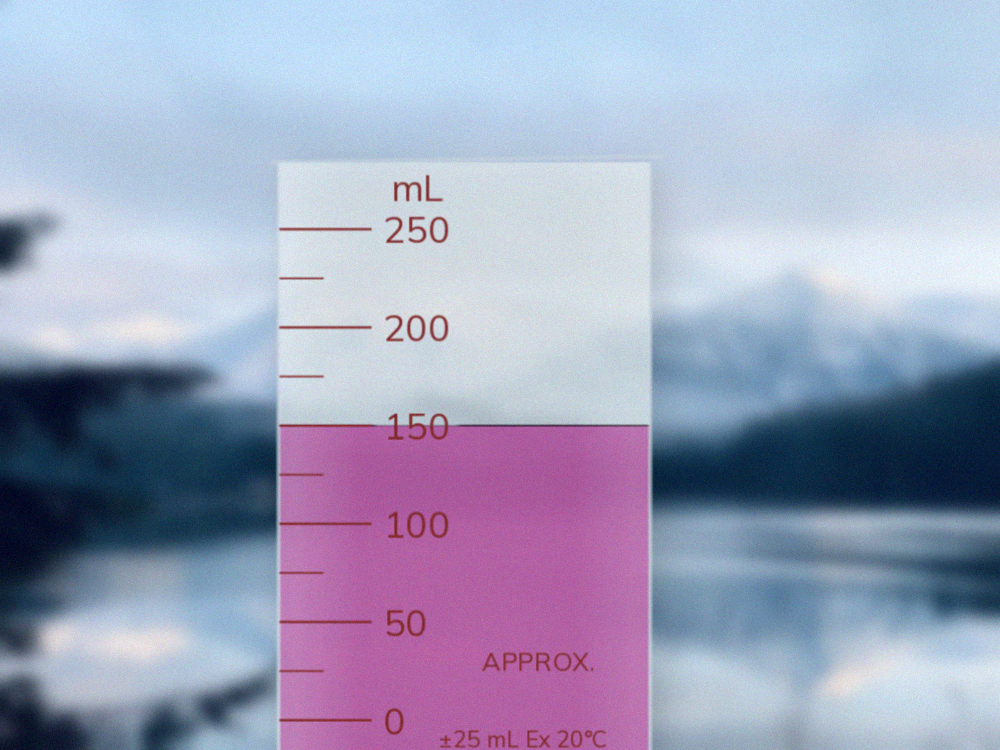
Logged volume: **150** mL
